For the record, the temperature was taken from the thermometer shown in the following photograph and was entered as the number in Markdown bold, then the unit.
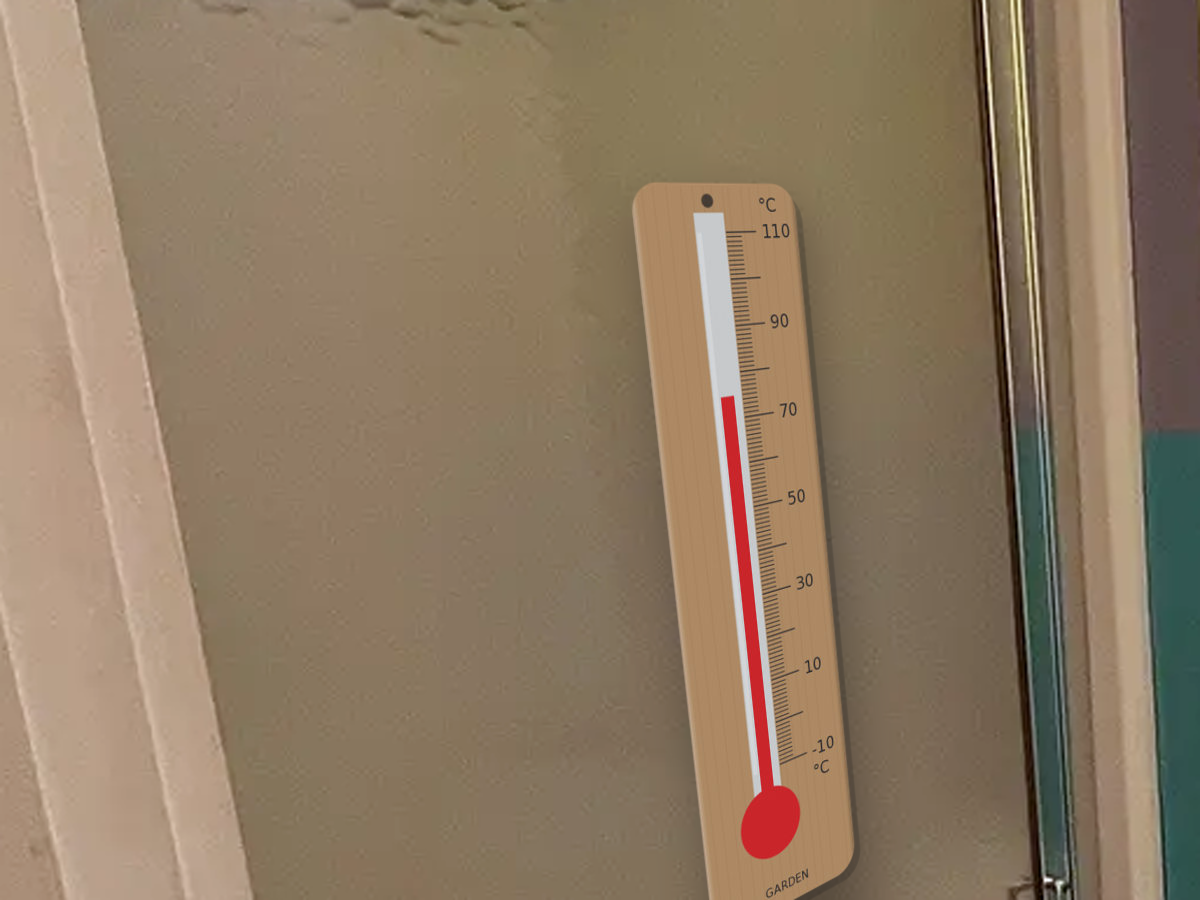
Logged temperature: **75** °C
